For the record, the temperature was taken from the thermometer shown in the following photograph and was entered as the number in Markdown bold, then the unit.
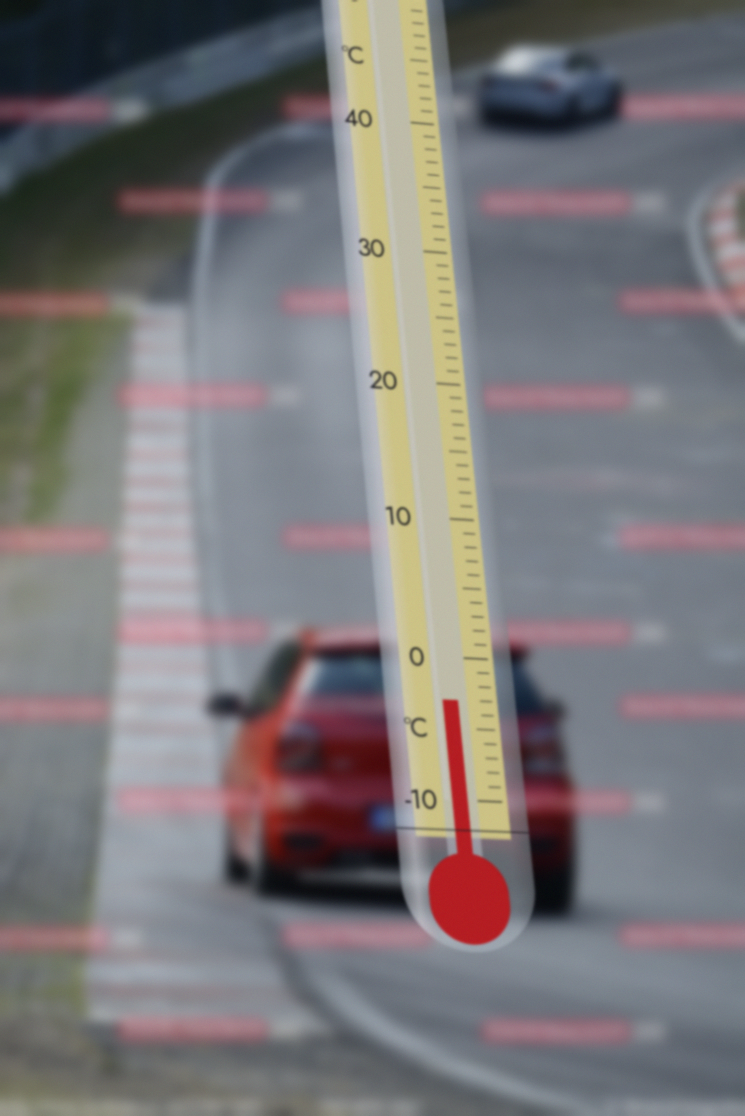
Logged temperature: **-3** °C
